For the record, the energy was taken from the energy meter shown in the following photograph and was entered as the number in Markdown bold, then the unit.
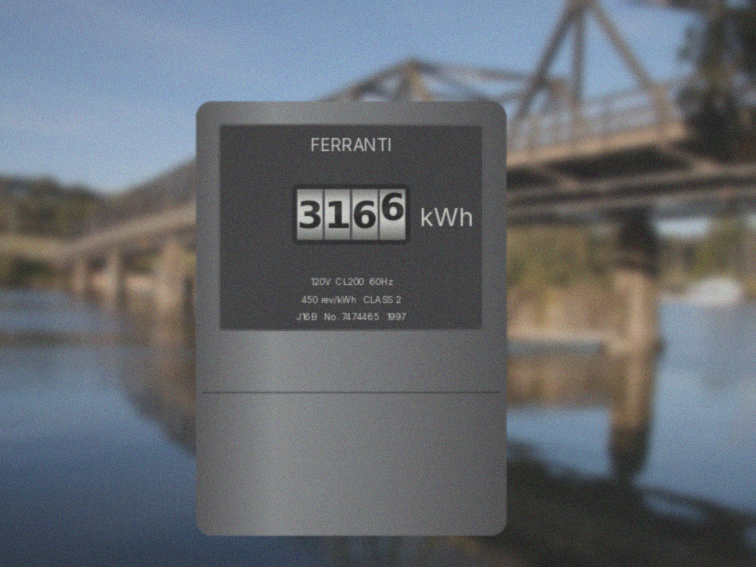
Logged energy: **3166** kWh
